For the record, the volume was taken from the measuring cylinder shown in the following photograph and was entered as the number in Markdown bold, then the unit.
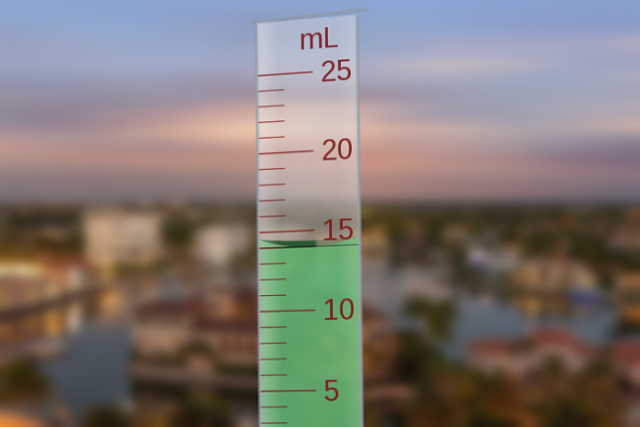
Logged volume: **14** mL
